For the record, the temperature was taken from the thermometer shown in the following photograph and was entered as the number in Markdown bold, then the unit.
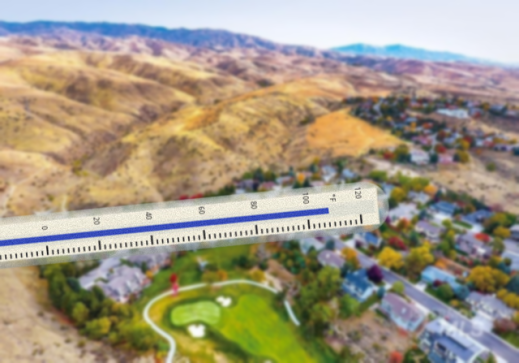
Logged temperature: **108** °F
